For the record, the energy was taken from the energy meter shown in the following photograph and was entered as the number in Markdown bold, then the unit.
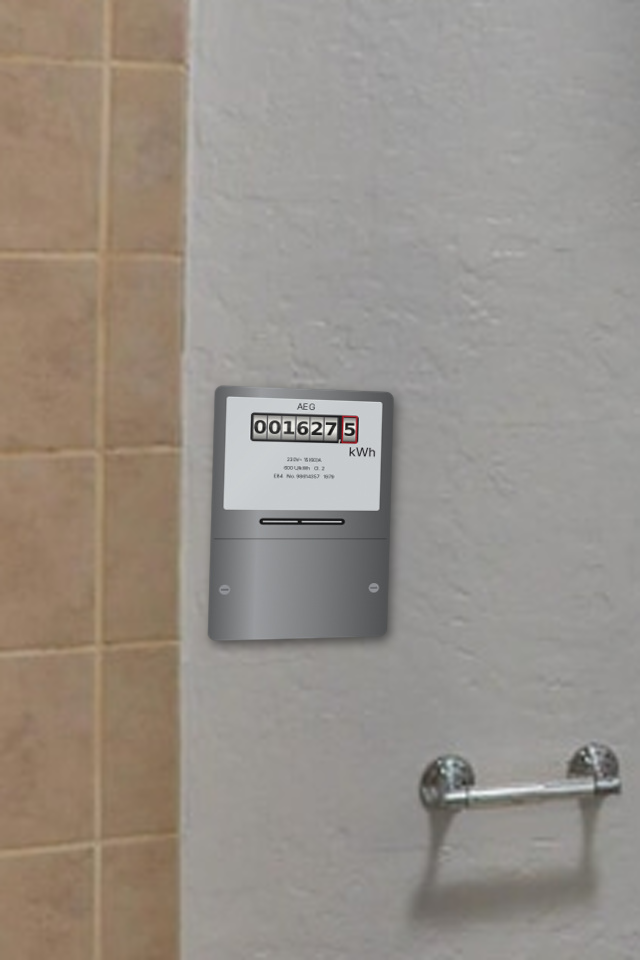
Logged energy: **1627.5** kWh
